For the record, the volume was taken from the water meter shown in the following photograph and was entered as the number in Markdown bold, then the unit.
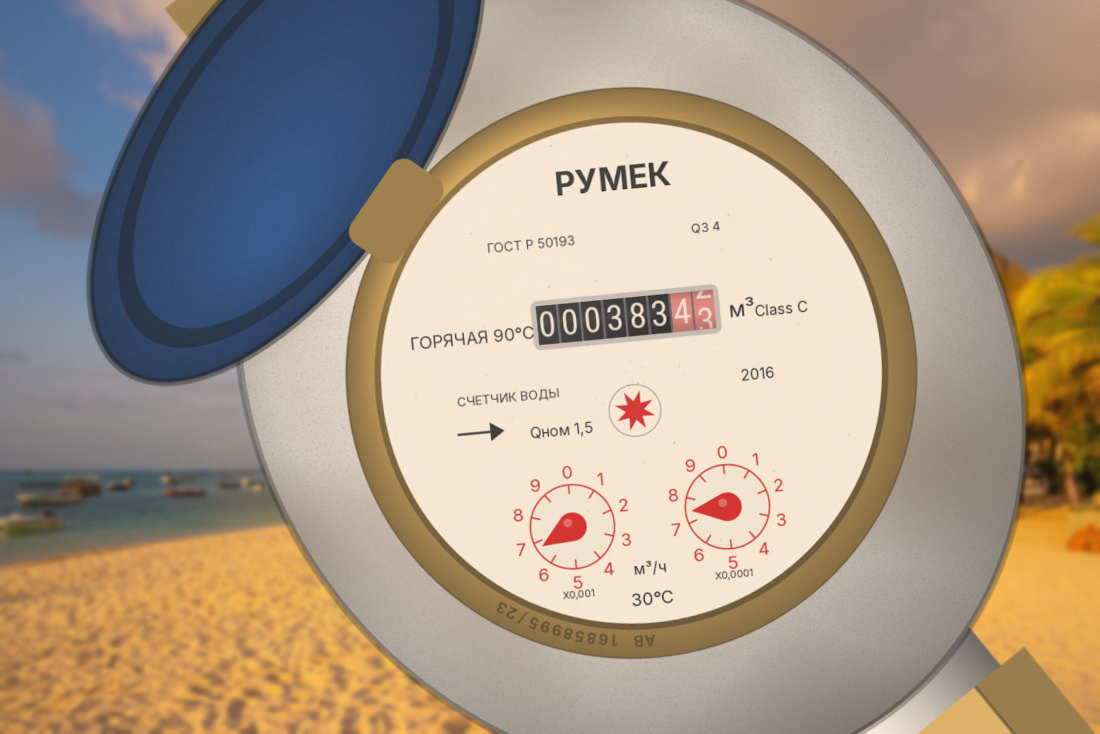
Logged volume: **383.4267** m³
